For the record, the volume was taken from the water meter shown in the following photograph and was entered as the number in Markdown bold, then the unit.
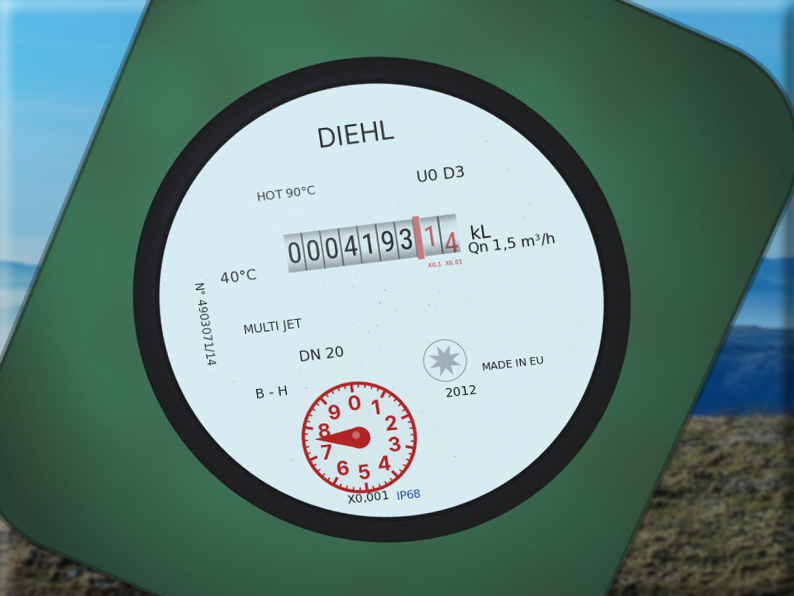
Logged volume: **4193.137** kL
